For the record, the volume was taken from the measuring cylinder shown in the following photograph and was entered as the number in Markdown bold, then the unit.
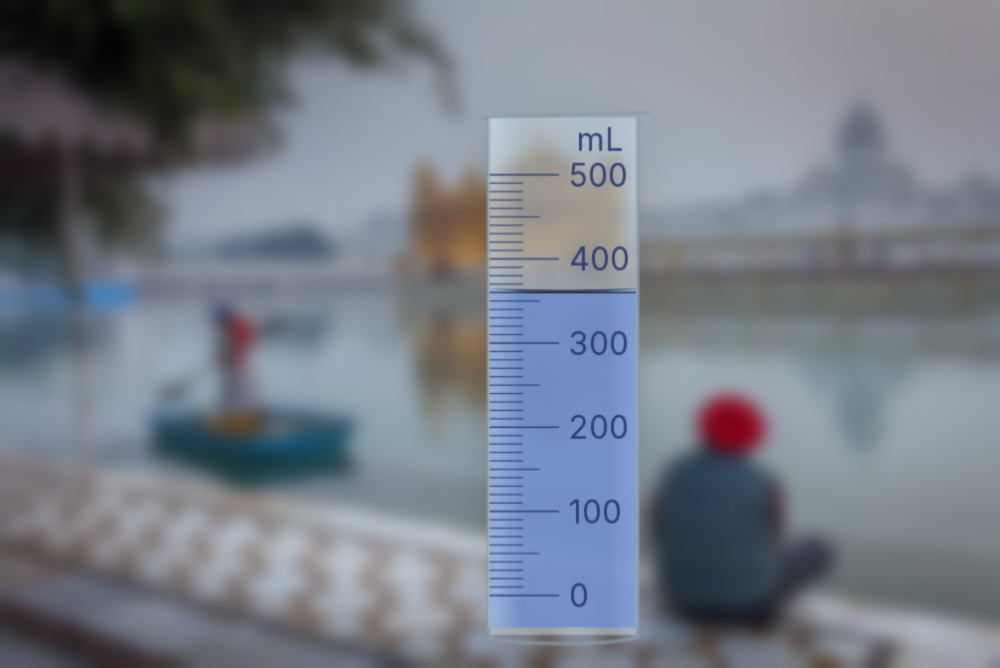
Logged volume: **360** mL
